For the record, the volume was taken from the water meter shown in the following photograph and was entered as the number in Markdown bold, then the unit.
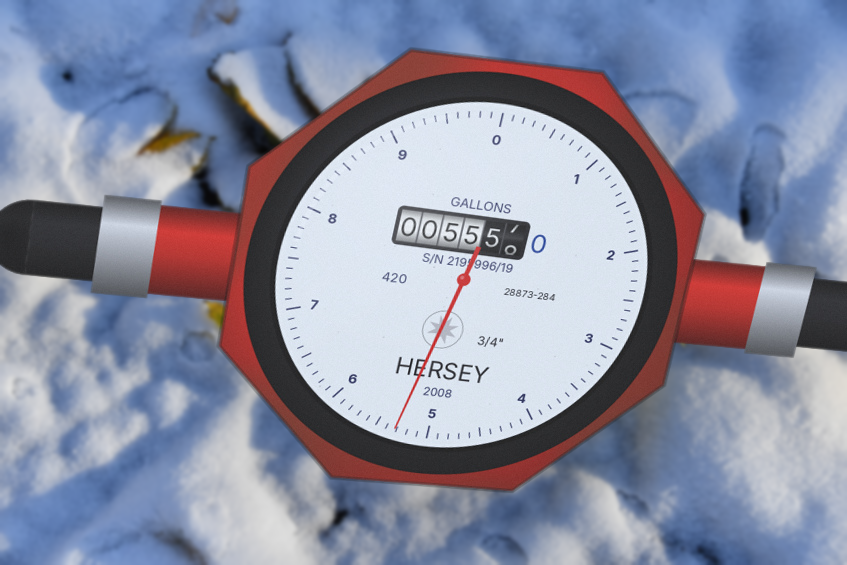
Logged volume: **55575.3** gal
